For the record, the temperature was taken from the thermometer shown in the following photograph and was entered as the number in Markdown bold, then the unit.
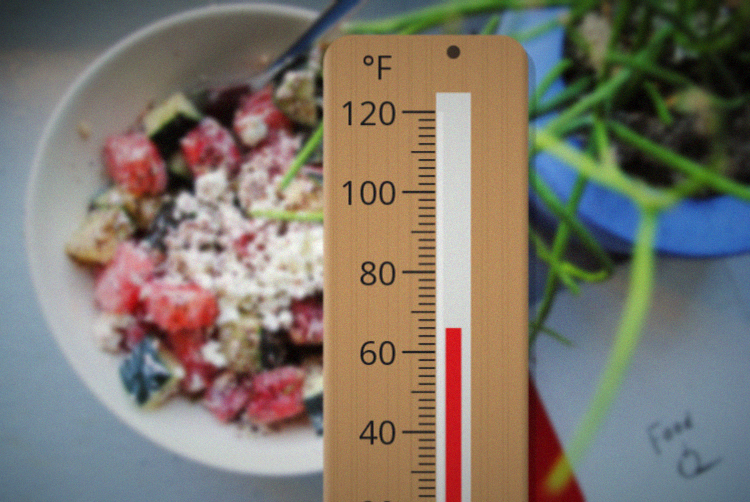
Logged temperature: **66** °F
